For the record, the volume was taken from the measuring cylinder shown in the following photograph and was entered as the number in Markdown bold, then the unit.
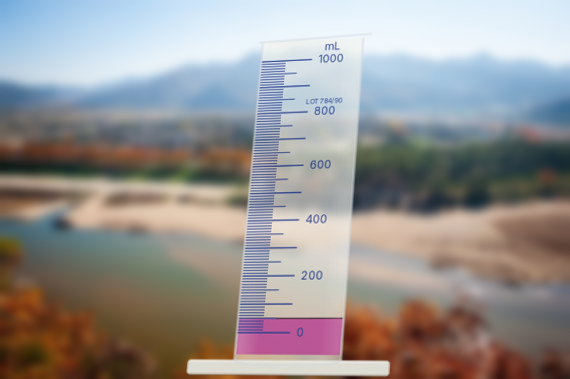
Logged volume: **50** mL
